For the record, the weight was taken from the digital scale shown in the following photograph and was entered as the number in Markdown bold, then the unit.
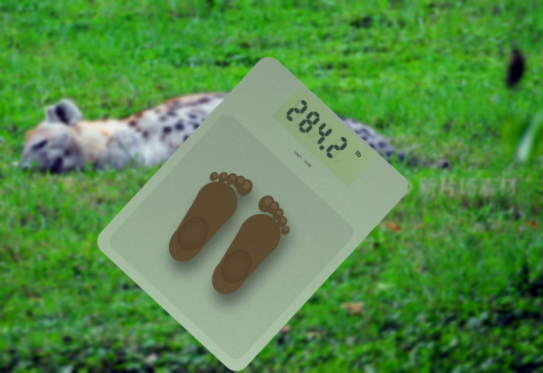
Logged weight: **284.2** lb
